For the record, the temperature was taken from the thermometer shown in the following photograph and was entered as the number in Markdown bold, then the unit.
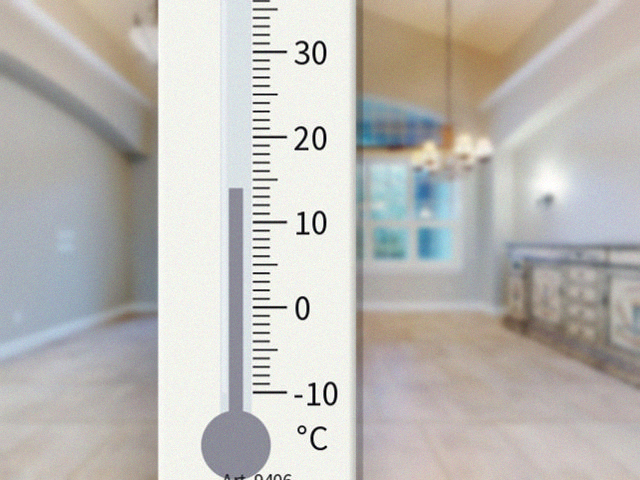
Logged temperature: **14** °C
